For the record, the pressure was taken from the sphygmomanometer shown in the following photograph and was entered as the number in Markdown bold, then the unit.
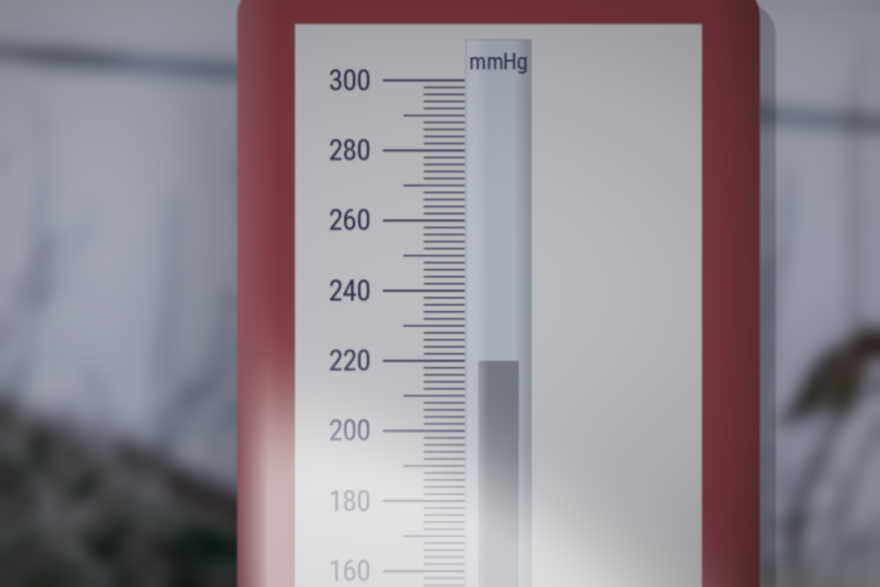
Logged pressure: **220** mmHg
